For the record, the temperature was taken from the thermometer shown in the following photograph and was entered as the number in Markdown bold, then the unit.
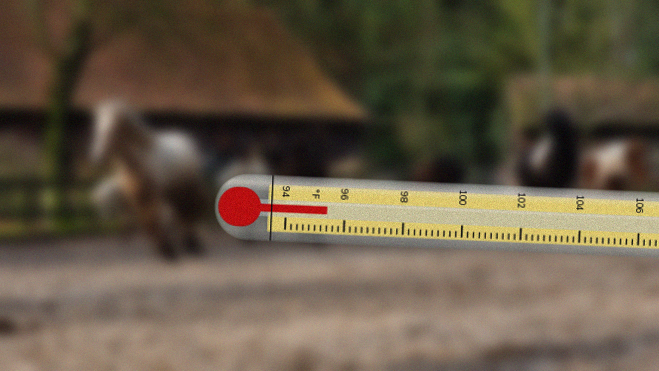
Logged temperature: **95.4** °F
